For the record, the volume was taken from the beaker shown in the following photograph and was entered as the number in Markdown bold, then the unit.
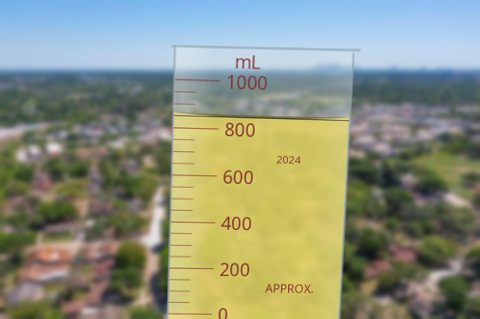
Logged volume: **850** mL
